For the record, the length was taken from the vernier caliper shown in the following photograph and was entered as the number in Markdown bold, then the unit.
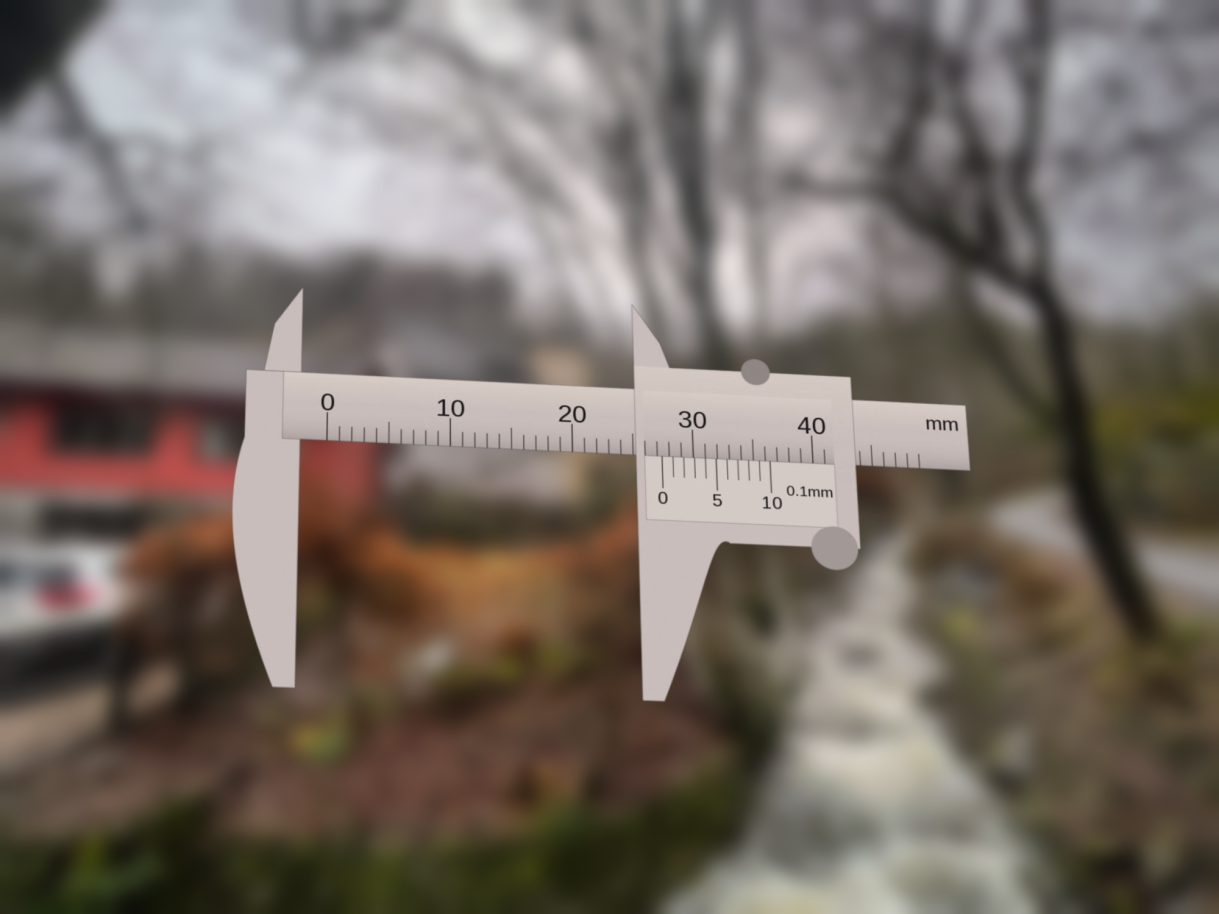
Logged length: **27.4** mm
